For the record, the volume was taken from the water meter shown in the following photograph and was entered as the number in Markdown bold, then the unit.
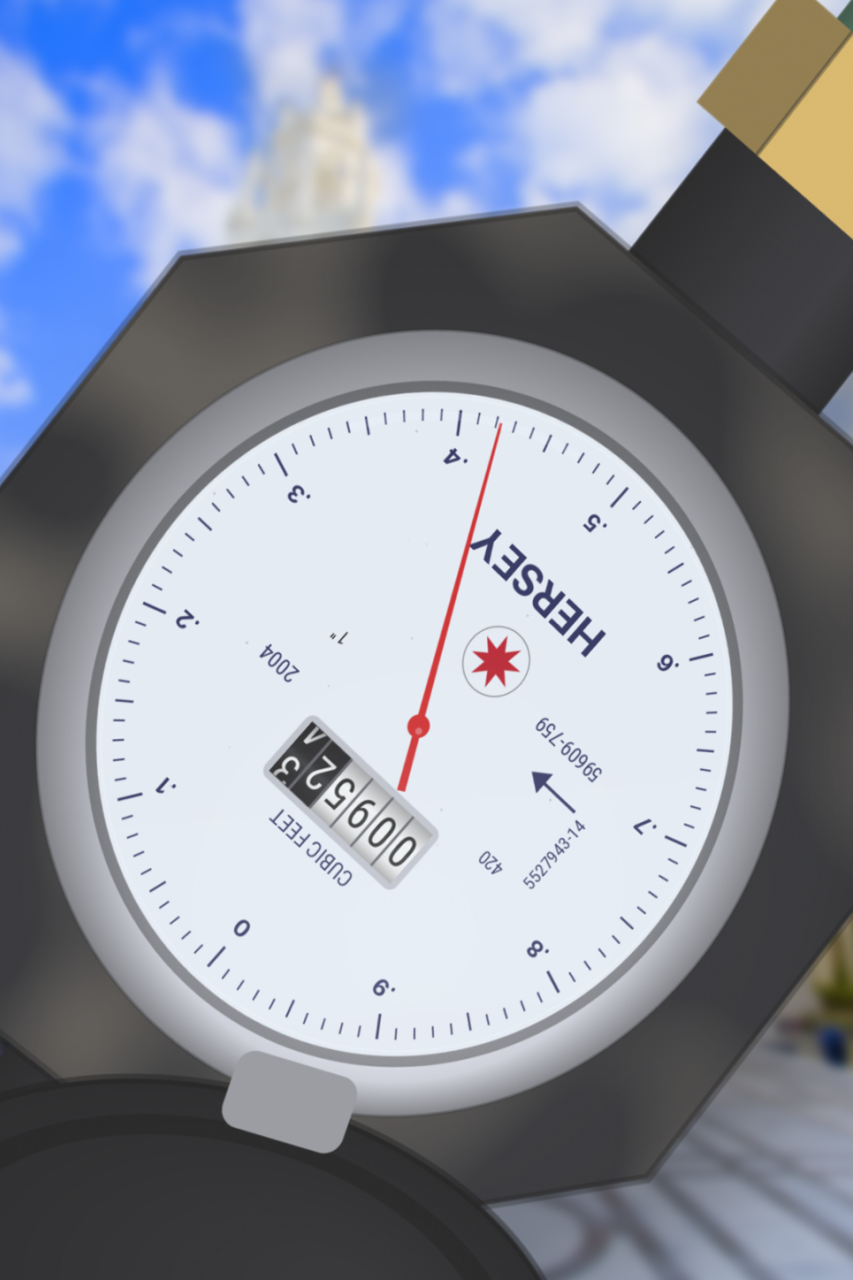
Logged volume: **9523.42** ft³
